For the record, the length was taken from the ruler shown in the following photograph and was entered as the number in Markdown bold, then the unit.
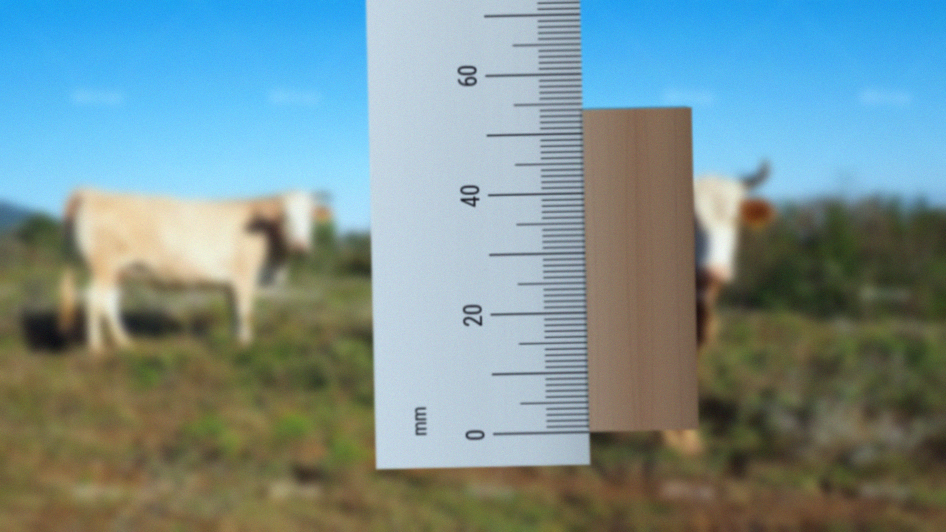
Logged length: **54** mm
